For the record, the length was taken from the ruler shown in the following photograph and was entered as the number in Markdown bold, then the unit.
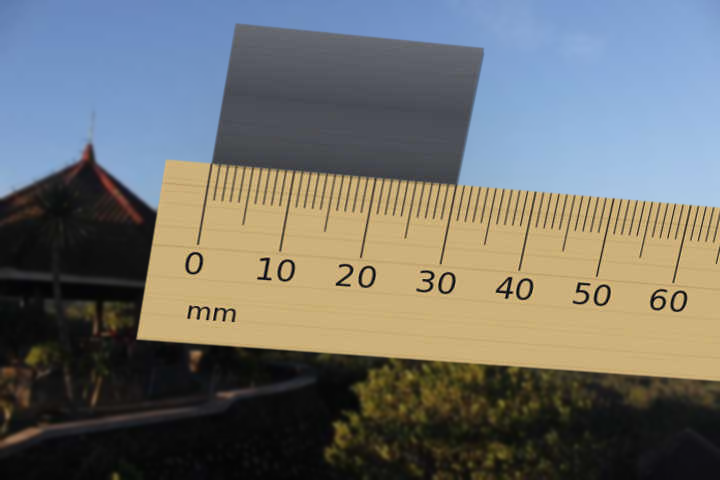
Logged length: **30** mm
